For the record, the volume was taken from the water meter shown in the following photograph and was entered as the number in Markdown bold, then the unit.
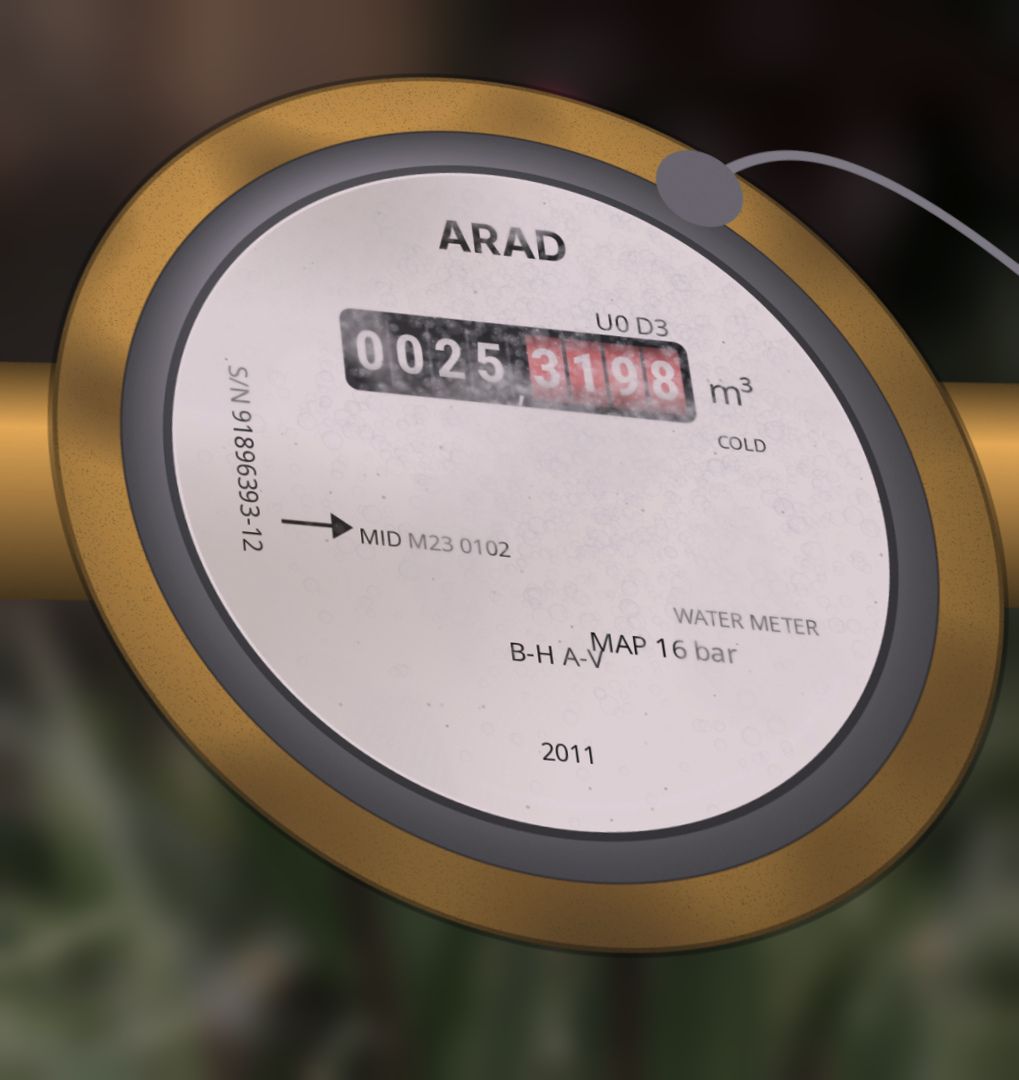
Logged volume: **25.3198** m³
